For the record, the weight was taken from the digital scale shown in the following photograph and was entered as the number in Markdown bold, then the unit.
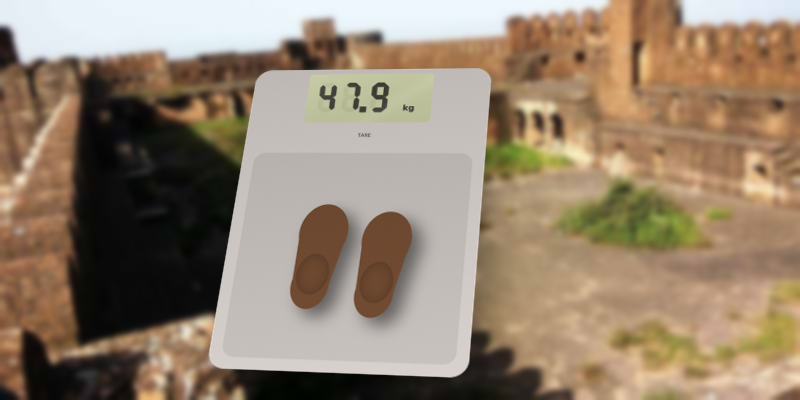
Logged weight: **47.9** kg
